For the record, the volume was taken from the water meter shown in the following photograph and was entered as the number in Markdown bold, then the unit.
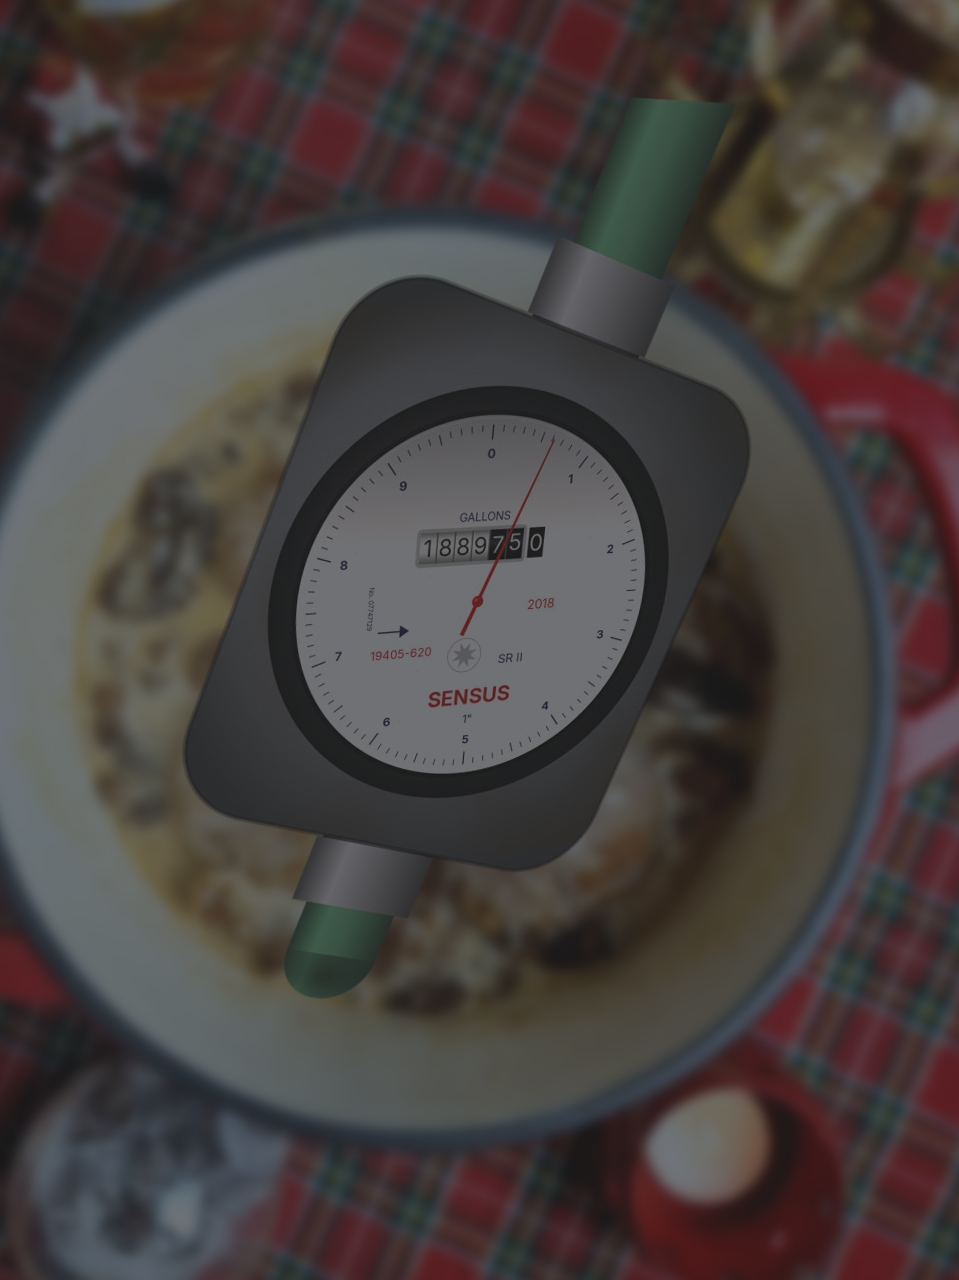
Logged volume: **1889750.6** gal
